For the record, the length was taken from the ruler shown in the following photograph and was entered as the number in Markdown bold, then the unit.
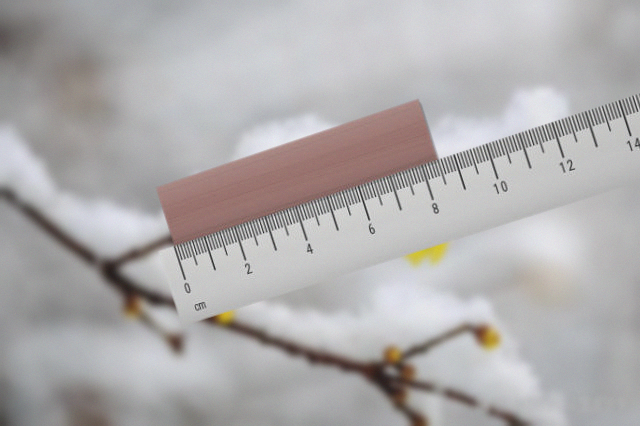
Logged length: **8.5** cm
